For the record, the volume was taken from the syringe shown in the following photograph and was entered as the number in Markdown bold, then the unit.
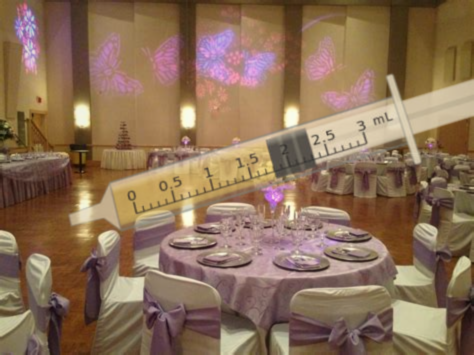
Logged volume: **1.8** mL
